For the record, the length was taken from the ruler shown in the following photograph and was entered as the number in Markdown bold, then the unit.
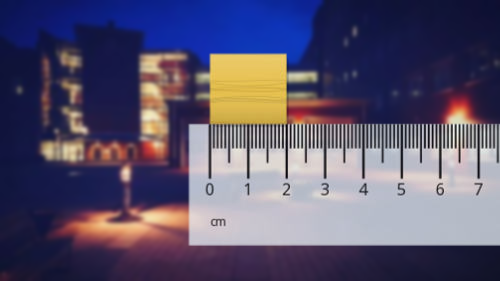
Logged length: **2** cm
